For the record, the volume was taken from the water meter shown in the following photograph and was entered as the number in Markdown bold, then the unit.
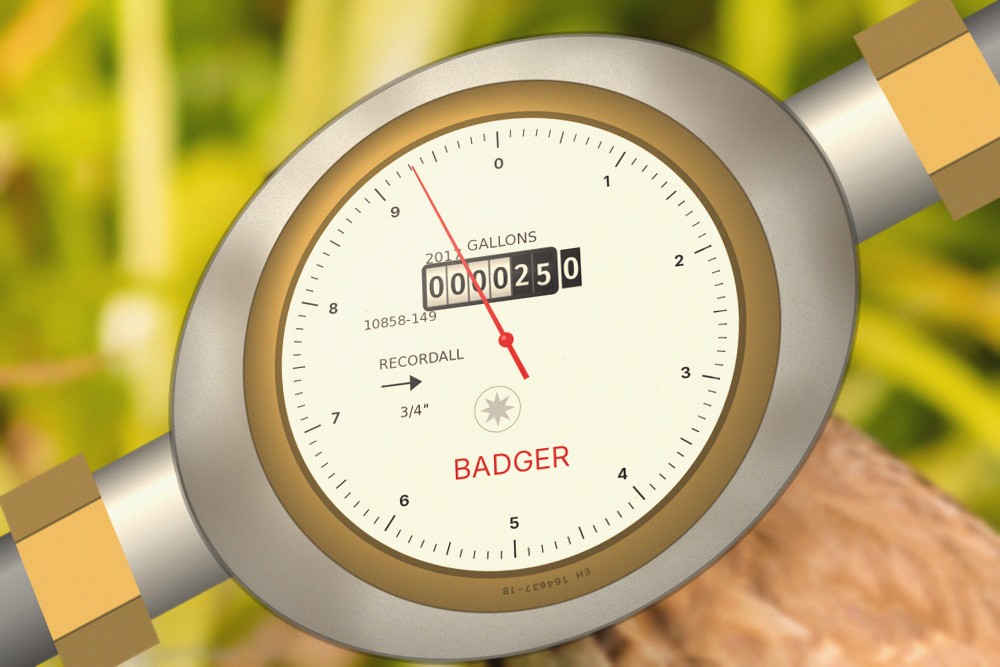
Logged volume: **249.3** gal
